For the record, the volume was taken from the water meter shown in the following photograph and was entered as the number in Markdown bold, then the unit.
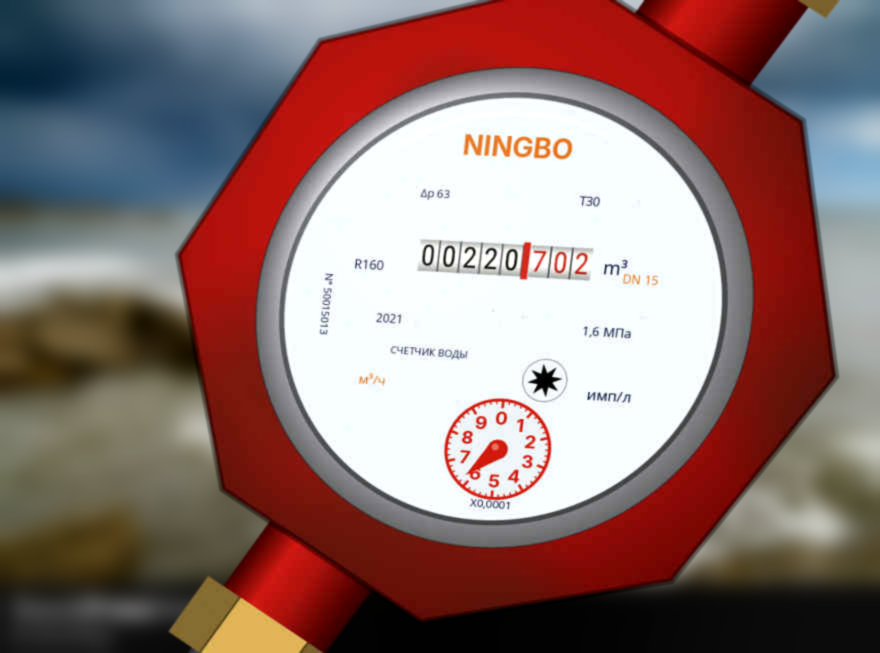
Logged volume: **220.7026** m³
